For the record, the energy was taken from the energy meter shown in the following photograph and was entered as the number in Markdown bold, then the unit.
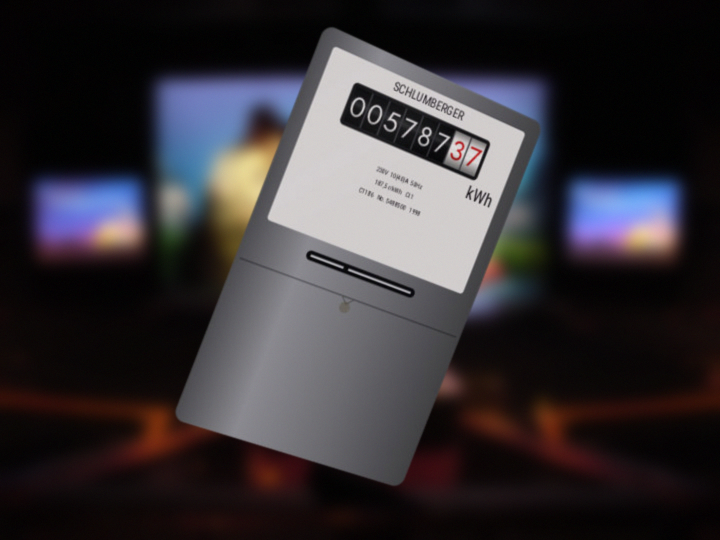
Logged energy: **5787.37** kWh
